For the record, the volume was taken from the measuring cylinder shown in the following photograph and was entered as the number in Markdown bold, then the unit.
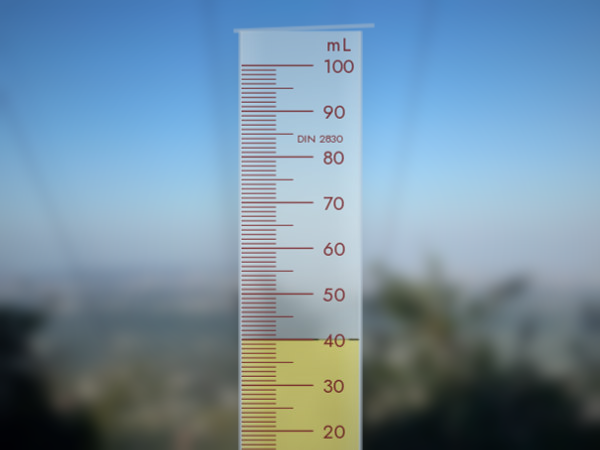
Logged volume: **40** mL
